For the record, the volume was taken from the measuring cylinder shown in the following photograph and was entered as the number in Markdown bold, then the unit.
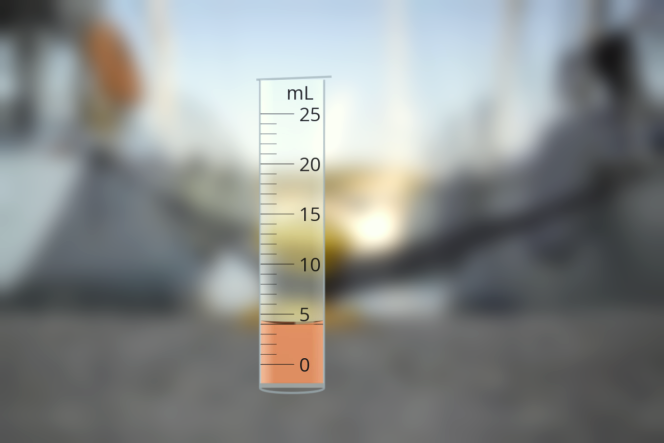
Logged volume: **4** mL
